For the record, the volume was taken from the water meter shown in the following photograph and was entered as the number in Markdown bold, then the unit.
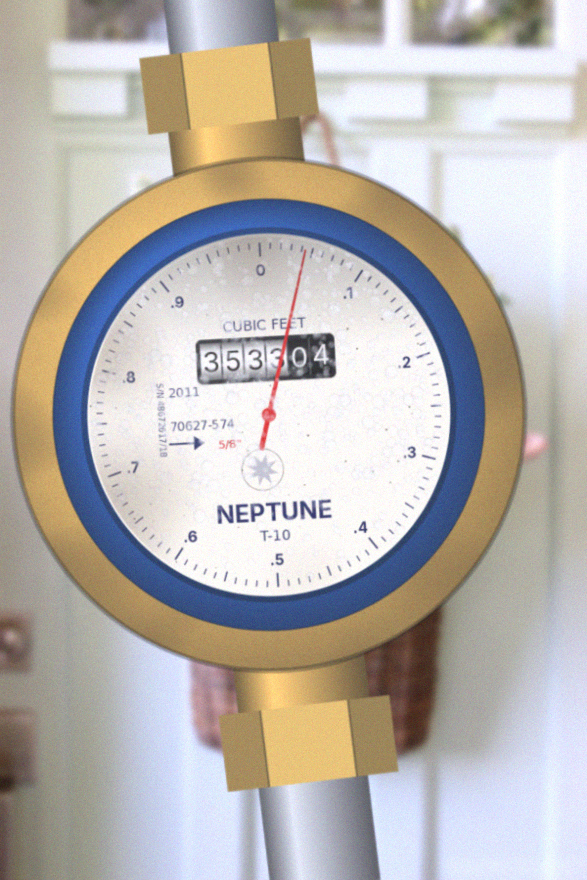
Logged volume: **353304.04** ft³
